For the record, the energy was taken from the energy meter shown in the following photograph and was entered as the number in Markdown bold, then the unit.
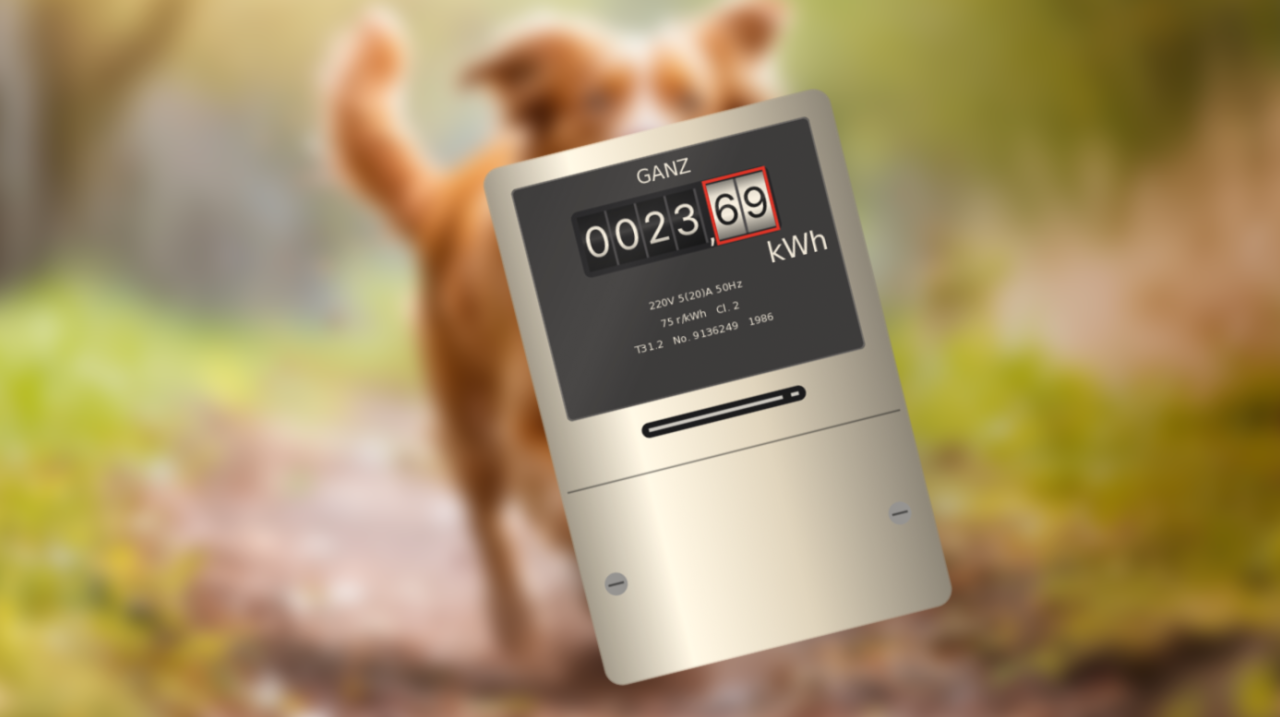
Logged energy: **23.69** kWh
